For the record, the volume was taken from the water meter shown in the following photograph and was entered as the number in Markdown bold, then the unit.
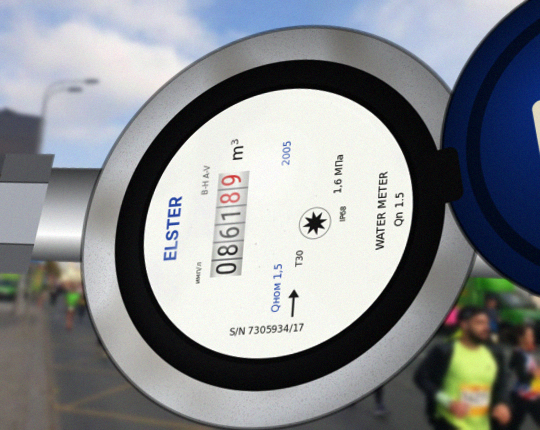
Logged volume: **861.89** m³
